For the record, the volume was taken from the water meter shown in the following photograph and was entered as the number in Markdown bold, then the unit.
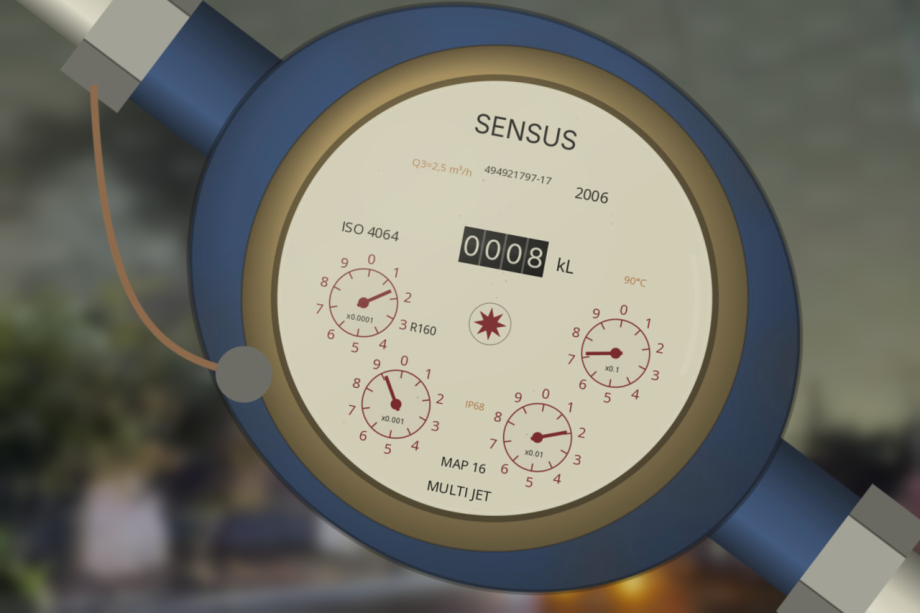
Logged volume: **8.7191** kL
